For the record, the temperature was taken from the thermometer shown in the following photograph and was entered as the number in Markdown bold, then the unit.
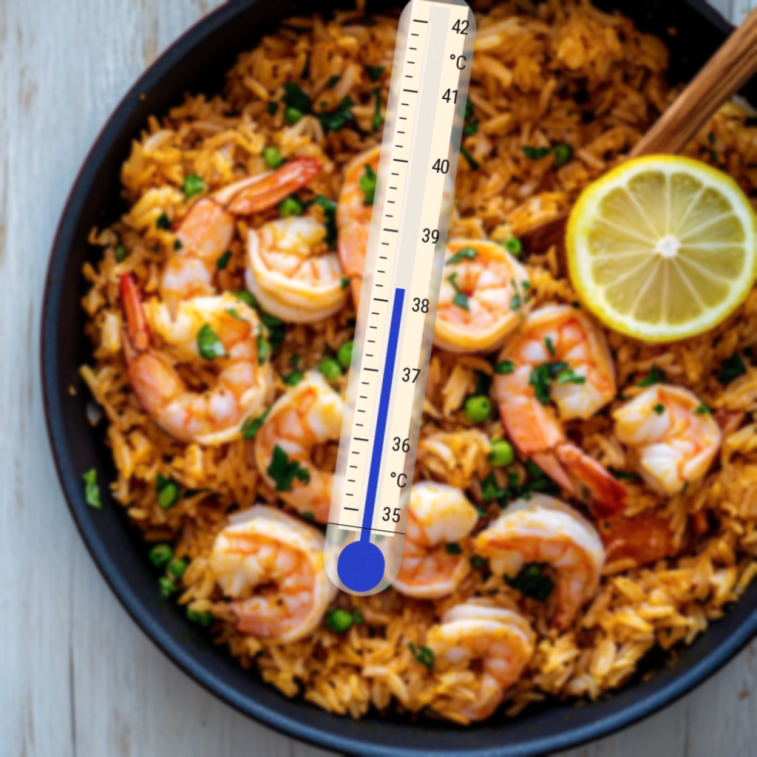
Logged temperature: **38.2** °C
